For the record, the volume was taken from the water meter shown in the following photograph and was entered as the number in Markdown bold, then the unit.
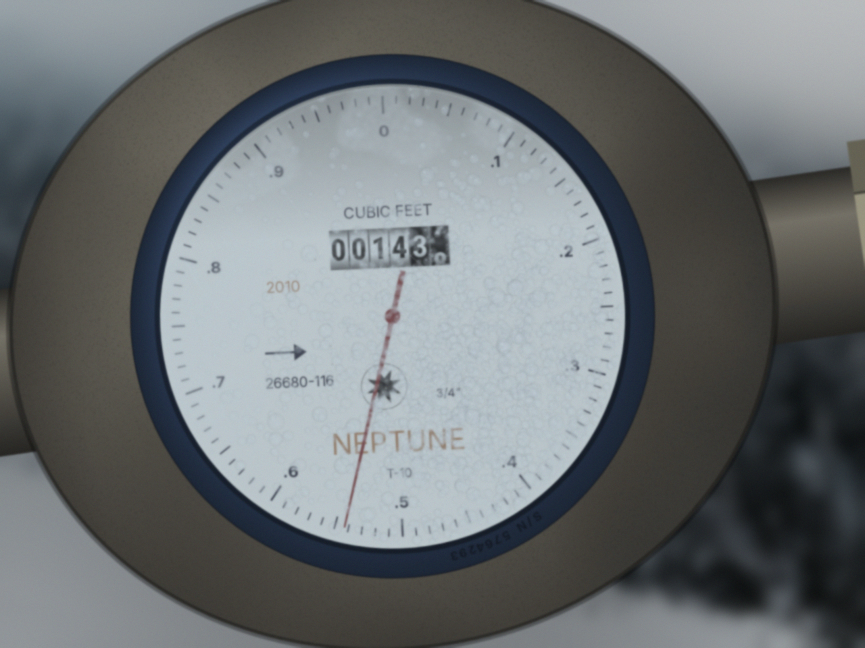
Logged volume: **1437.54** ft³
